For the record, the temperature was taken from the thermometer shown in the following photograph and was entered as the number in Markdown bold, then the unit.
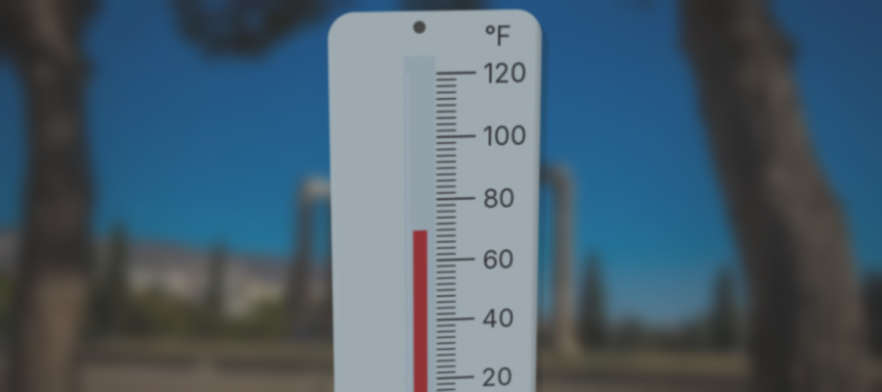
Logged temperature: **70** °F
